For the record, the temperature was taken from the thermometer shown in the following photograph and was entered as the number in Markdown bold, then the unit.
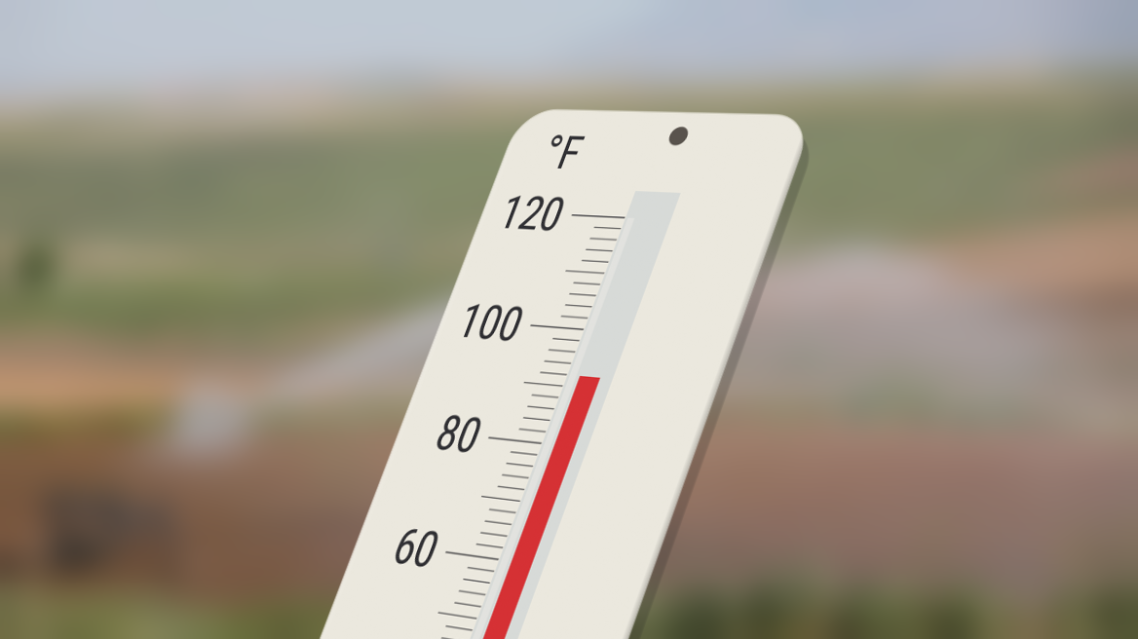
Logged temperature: **92** °F
